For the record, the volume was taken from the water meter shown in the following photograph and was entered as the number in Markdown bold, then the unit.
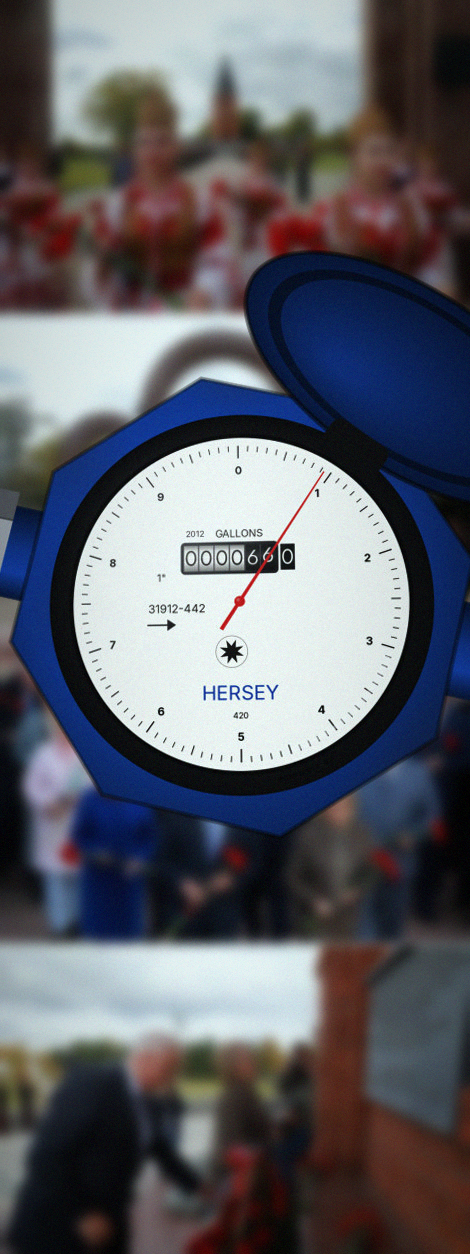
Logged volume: **660.9** gal
